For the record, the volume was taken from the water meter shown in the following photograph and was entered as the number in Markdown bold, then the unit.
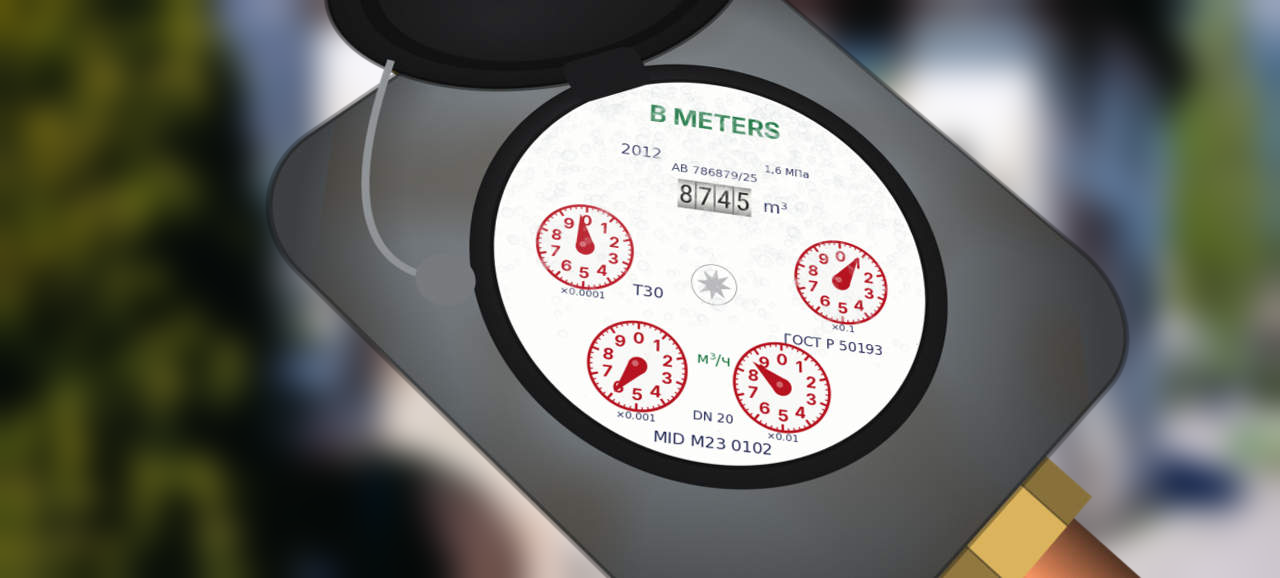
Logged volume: **8745.0859** m³
